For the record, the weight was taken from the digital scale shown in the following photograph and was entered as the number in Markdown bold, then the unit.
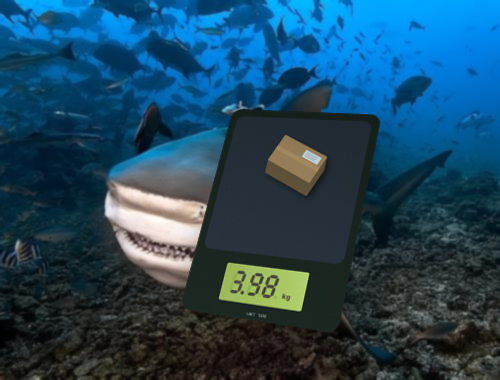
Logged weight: **3.98** kg
